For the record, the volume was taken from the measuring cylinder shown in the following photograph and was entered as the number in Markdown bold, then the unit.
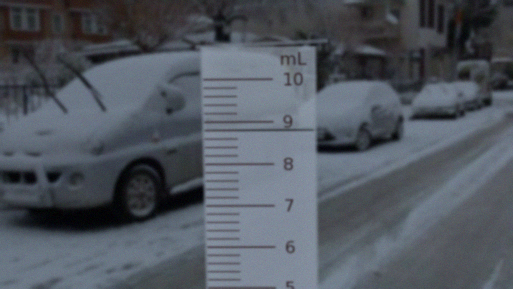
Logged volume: **8.8** mL
